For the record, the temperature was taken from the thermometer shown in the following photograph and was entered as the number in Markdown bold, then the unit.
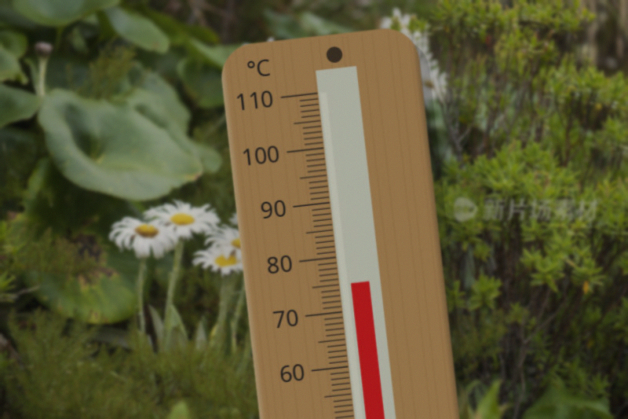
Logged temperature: **75** °C
